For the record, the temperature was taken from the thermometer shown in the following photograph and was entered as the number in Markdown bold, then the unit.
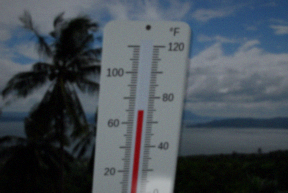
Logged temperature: **70** °F
